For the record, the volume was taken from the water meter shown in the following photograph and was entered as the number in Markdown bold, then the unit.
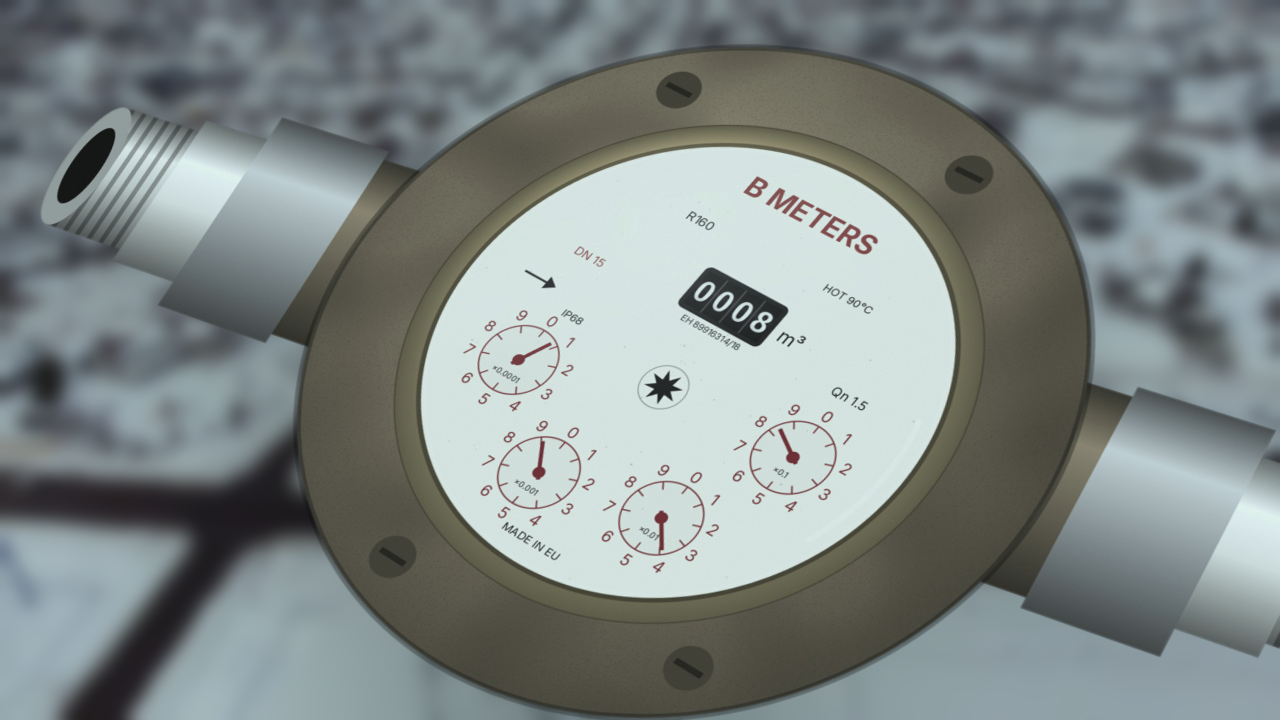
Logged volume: **8.8390** m³
